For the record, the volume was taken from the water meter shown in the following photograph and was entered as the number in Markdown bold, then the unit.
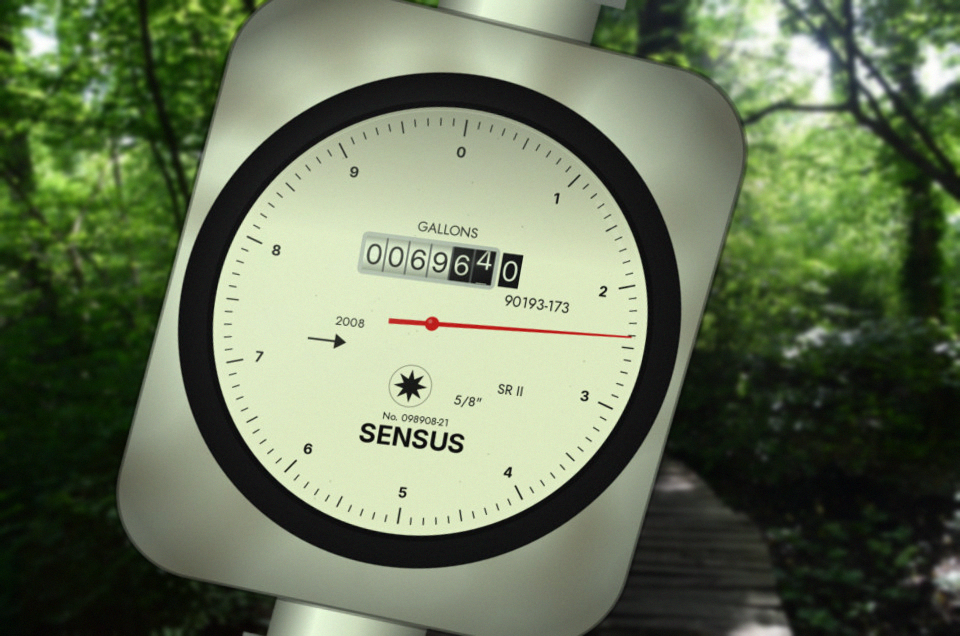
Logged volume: **69642.4** gal
